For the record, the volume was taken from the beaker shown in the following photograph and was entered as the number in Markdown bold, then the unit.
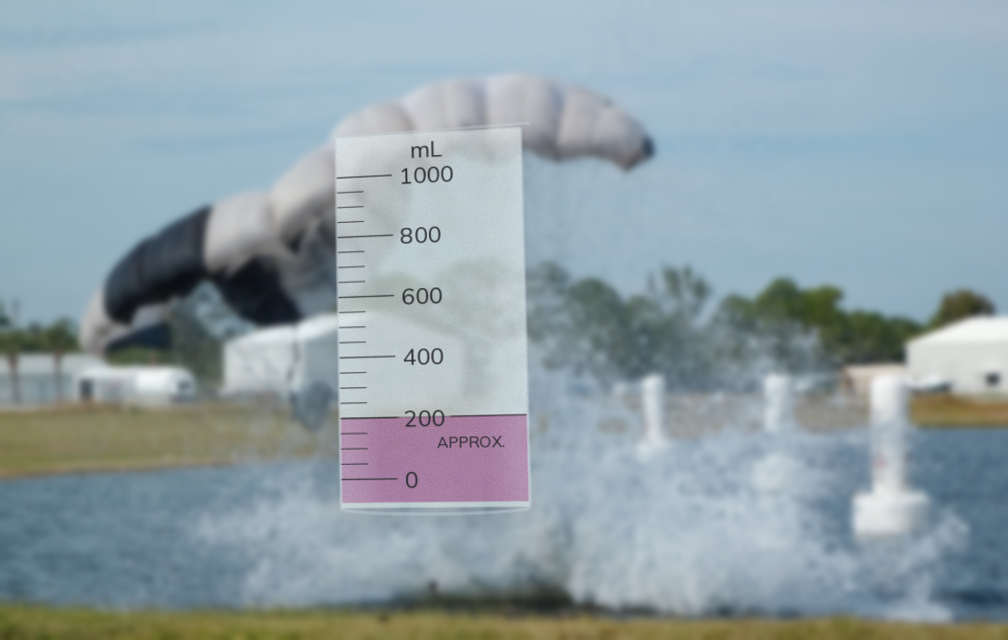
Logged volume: **200** mL
